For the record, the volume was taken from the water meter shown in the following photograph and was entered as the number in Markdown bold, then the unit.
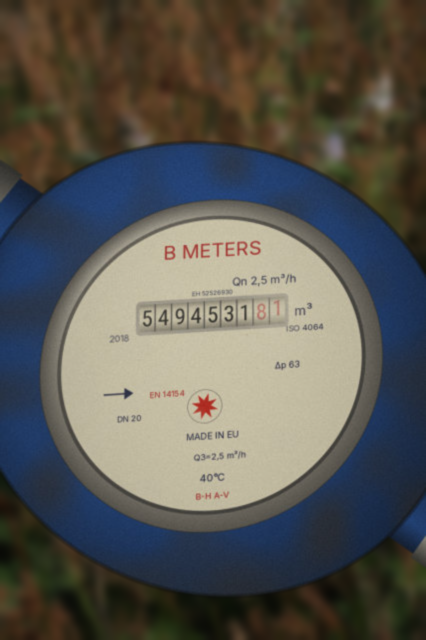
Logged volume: **5494531.81** m³
